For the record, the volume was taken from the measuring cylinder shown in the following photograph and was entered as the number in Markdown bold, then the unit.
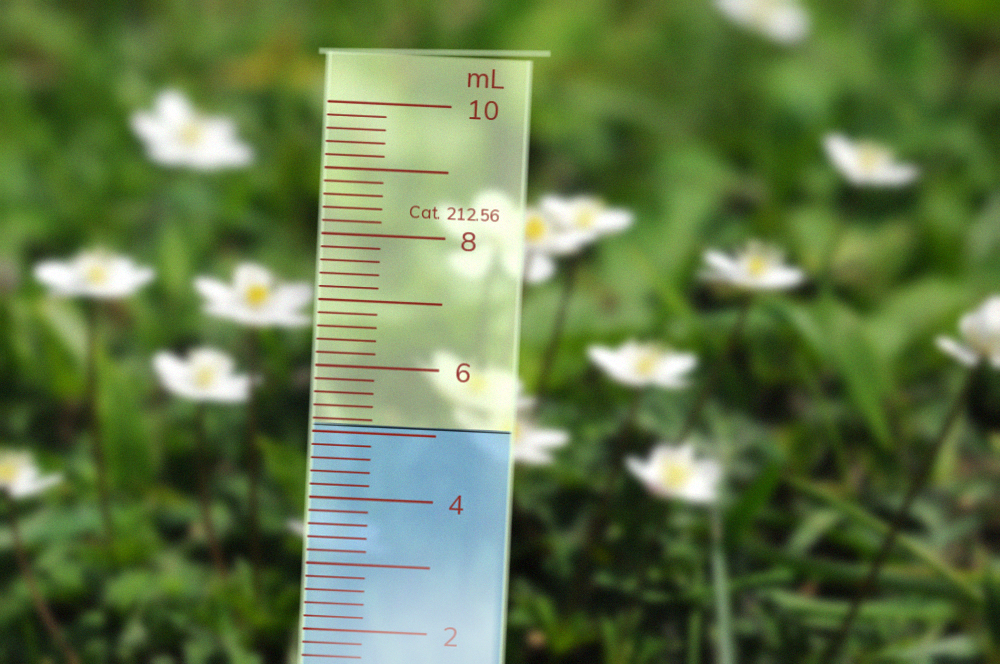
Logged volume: **5.1** mL
